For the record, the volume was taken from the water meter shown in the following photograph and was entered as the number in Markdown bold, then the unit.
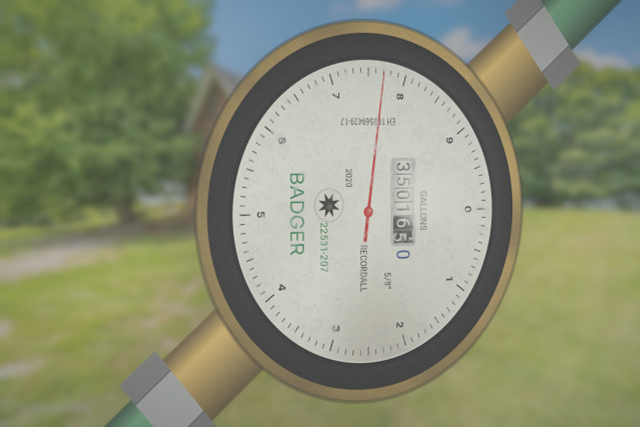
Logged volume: **3501647.7** gal
